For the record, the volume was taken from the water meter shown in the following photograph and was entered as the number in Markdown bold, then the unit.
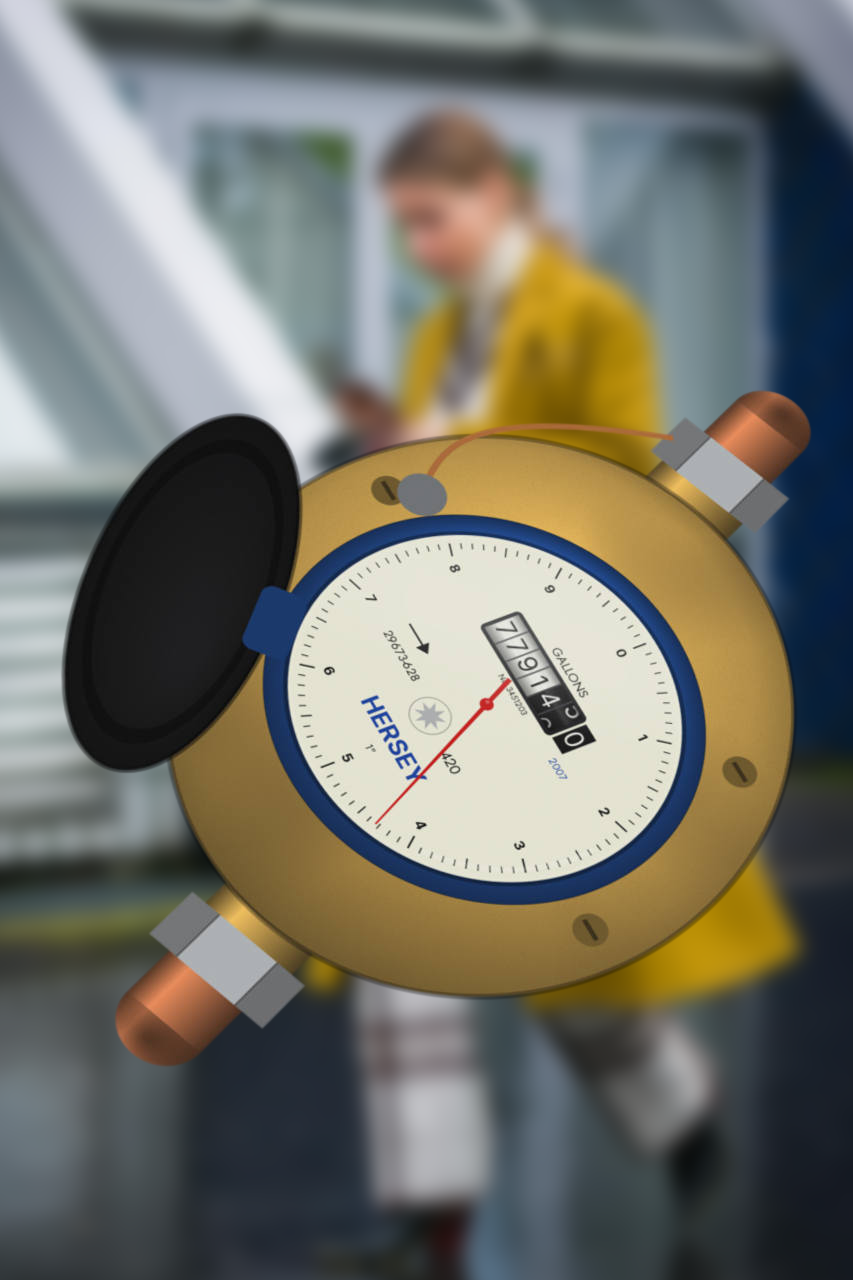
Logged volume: **7791454.3** gal
